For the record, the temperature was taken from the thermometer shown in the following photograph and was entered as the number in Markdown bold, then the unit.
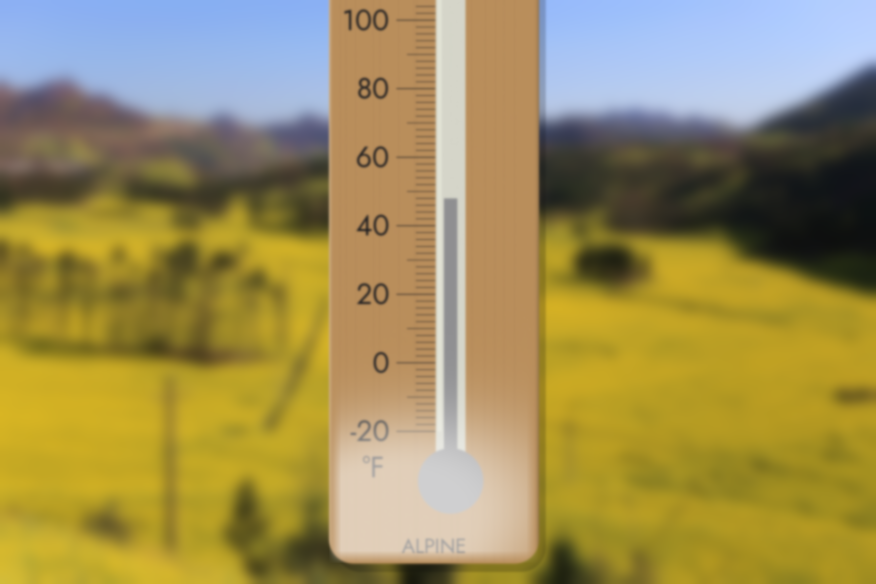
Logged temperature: **48** °F
